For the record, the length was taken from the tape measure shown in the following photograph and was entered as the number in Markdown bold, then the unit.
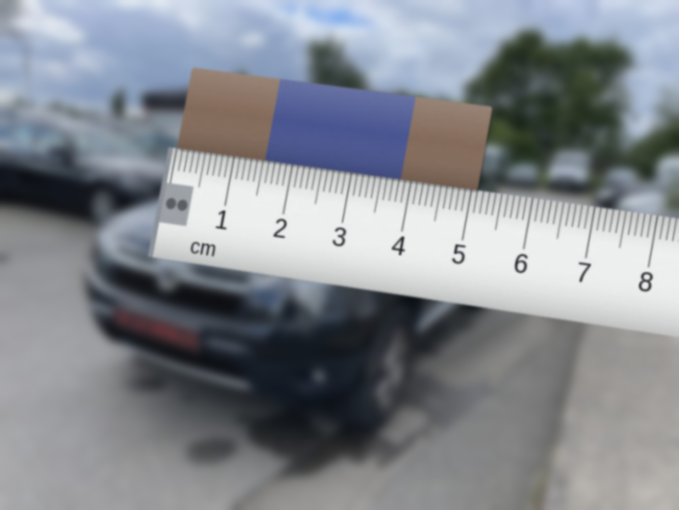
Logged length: **5.1** cm
